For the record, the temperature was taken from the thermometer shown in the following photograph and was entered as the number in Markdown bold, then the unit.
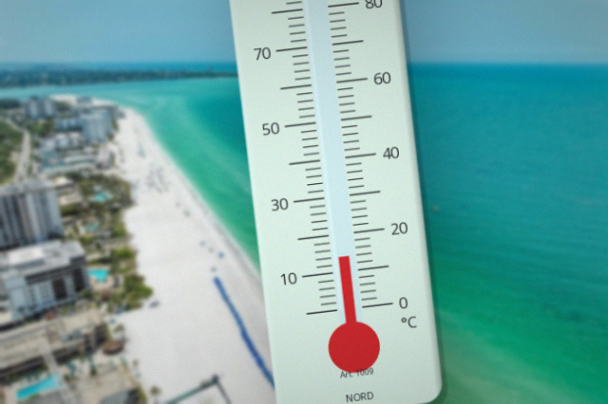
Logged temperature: **14** °C
